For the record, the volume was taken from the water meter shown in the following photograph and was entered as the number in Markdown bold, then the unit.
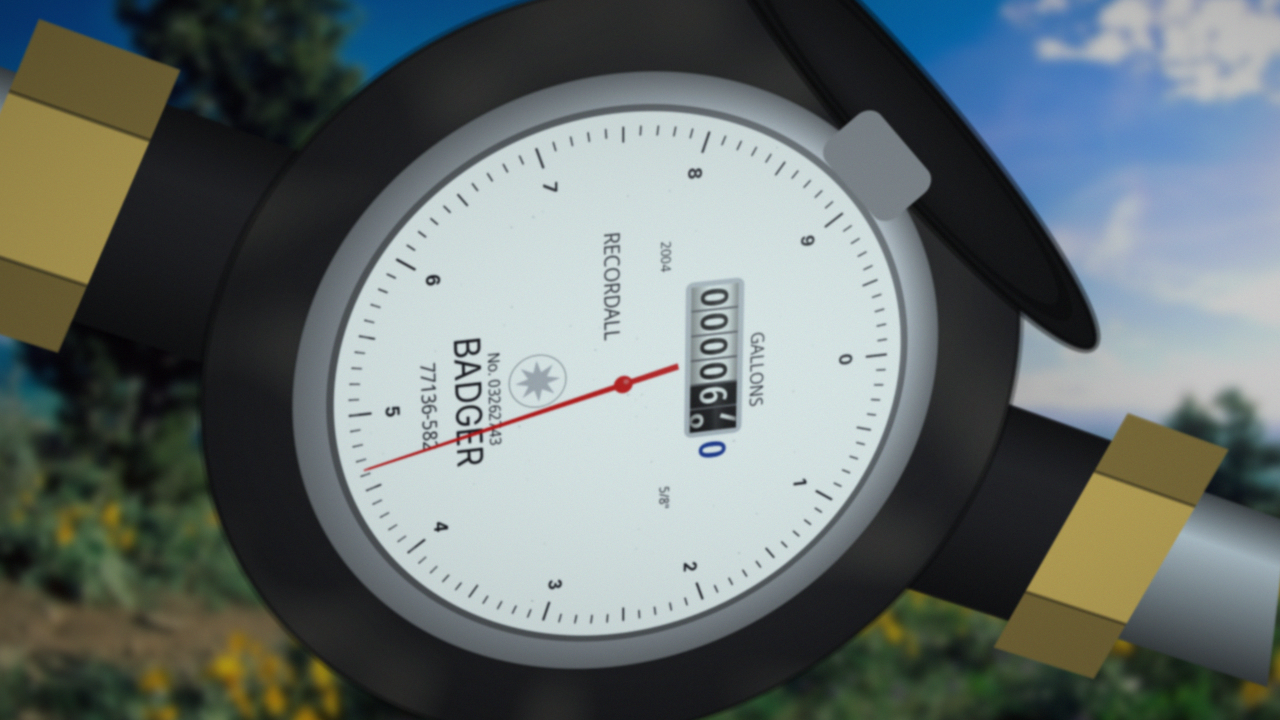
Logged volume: **674.6** gal
